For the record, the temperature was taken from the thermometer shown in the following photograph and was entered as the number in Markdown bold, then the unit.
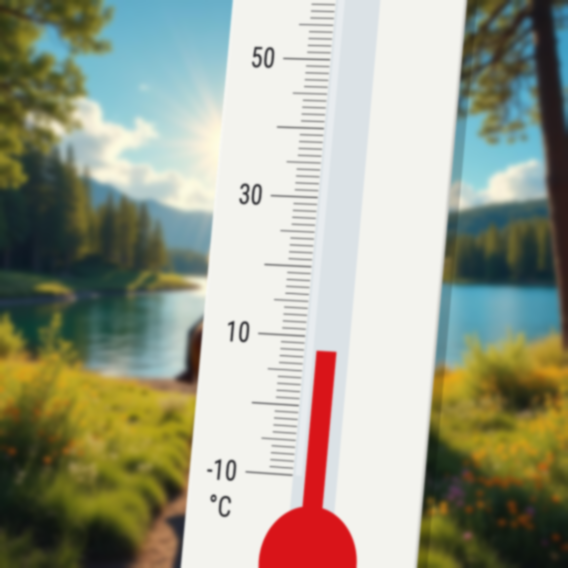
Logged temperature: **8** °C
